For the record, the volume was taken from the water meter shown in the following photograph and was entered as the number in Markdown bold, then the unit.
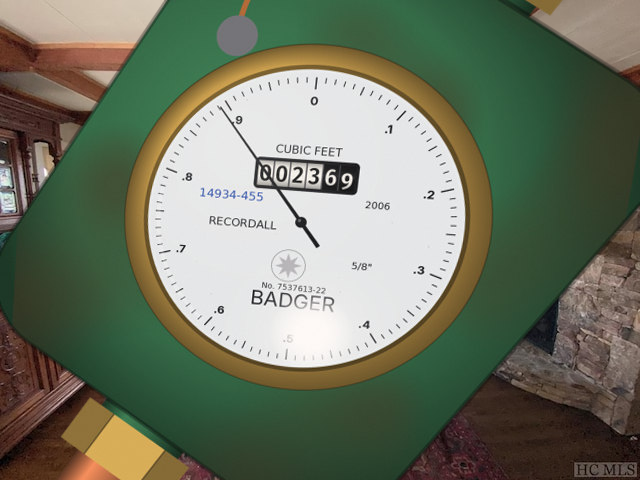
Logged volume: **2368.89** ft³
